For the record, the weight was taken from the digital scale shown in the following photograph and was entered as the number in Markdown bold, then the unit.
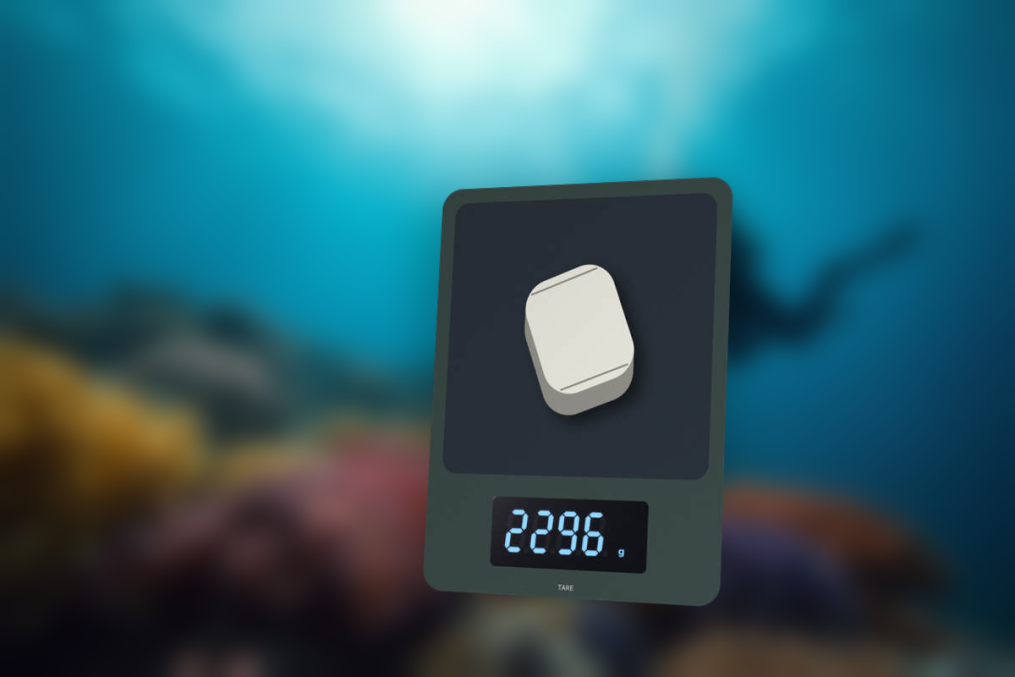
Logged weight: **2296** g
